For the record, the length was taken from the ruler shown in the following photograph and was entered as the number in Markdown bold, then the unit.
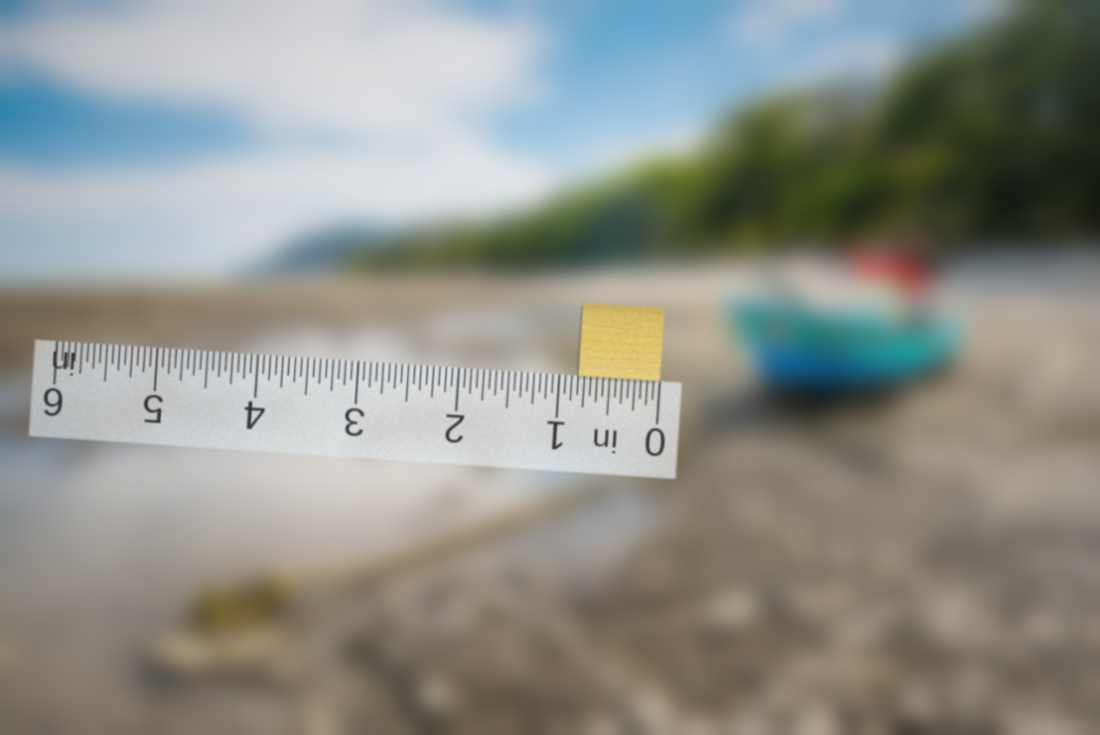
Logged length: **0.8125** in
